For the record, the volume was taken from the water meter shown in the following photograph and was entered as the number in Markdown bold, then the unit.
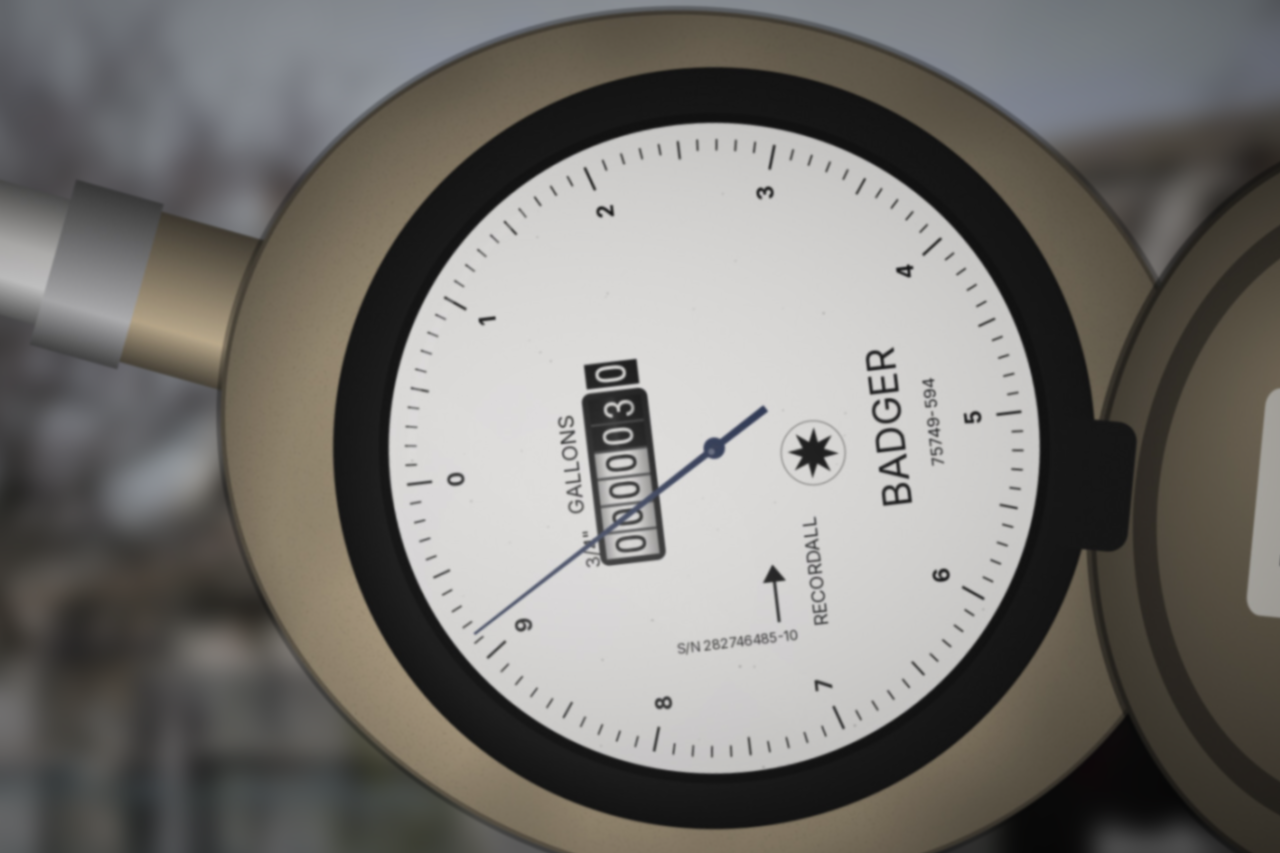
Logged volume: **29.1** gal
